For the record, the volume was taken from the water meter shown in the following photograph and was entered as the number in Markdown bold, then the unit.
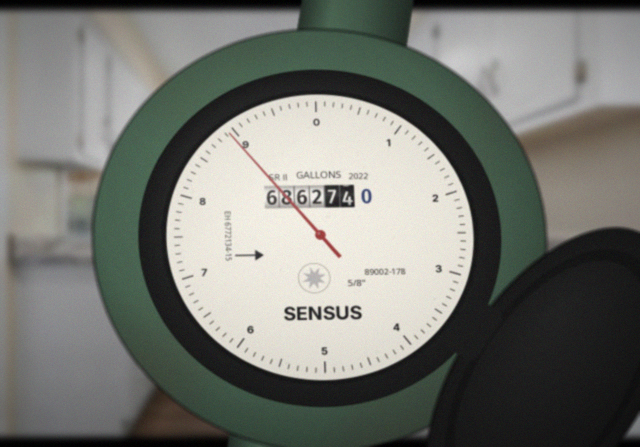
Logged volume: **6862738.9** gal
